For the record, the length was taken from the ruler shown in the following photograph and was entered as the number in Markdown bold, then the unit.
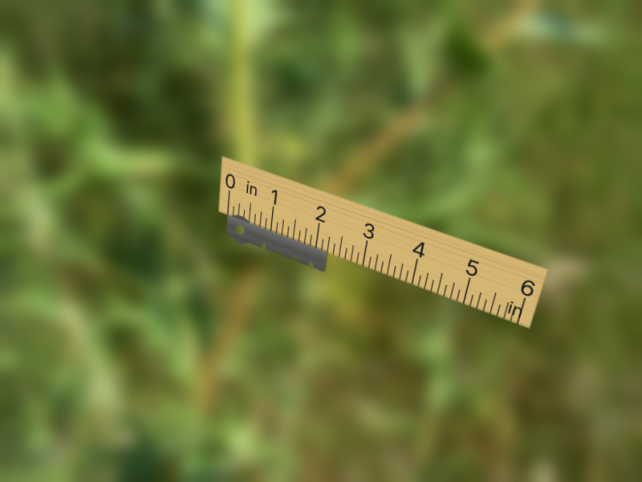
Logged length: **2.25** in
